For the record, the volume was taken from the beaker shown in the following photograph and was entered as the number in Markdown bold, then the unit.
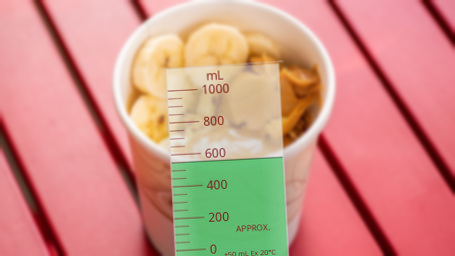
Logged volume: **550** mL
